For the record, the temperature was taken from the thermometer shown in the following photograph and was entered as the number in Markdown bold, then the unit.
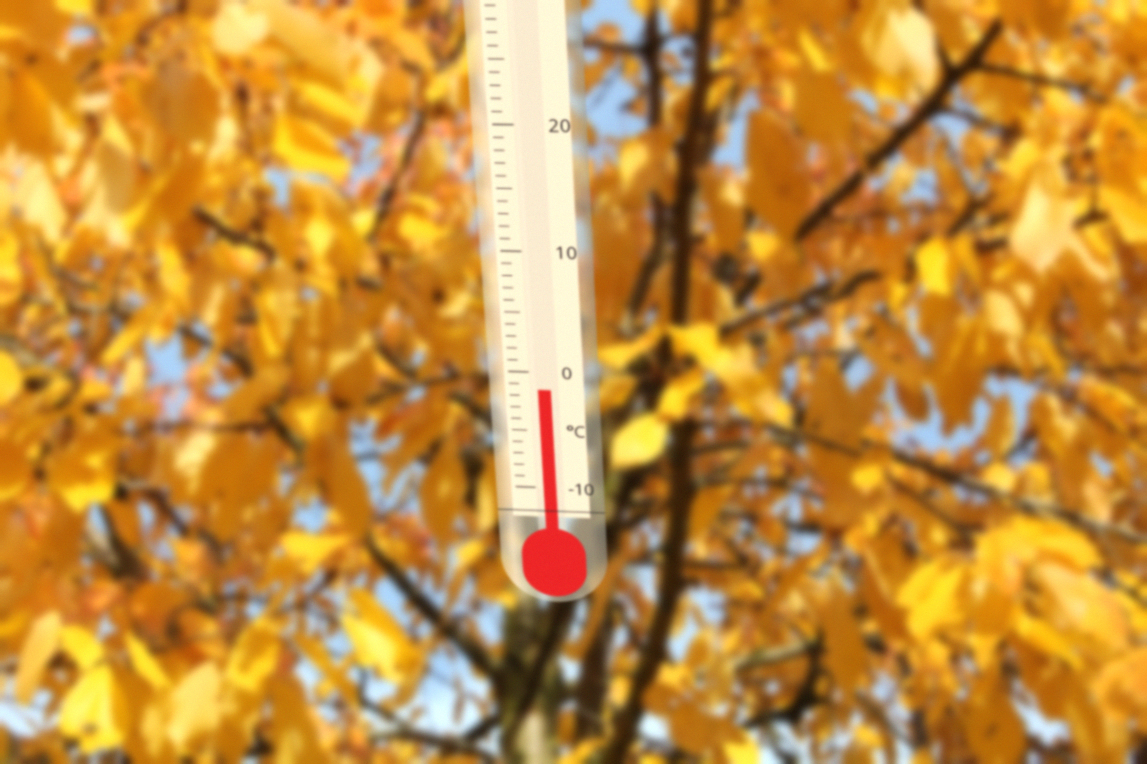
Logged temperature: **-1.5** °C
